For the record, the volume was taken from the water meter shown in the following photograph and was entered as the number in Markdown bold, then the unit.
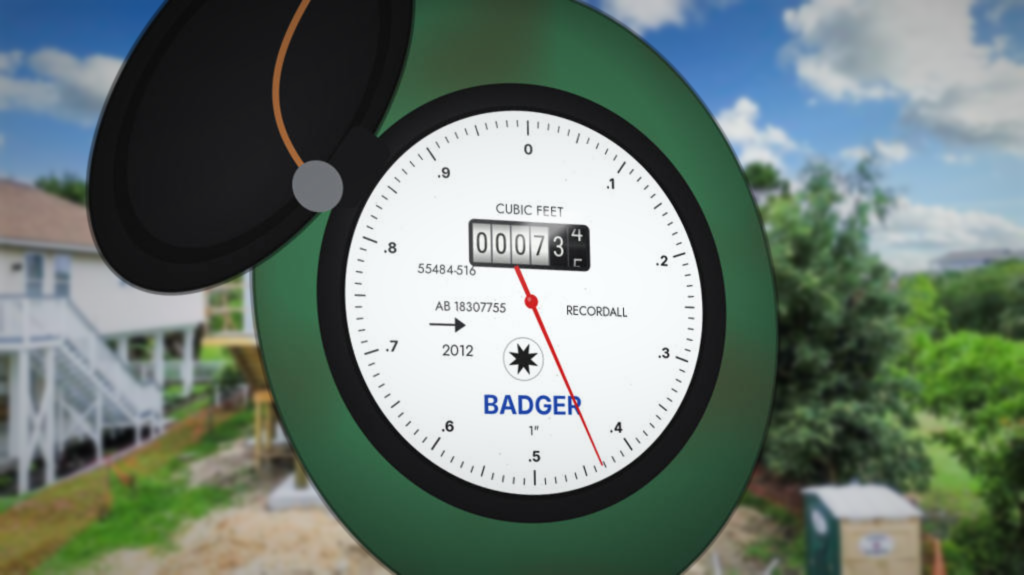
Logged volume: **734.43** ft³
